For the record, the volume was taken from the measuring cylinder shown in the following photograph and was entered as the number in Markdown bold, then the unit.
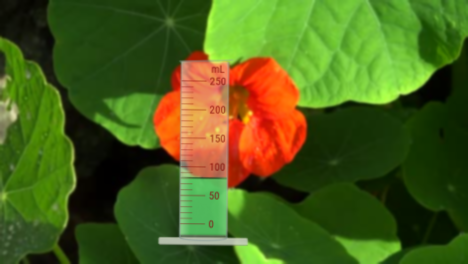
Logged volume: **80** mL
